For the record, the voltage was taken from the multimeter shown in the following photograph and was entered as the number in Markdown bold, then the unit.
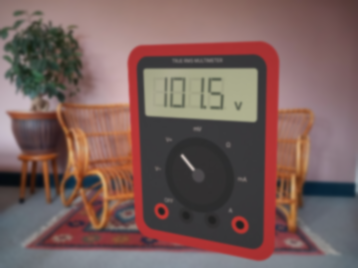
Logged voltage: **101.5** V
